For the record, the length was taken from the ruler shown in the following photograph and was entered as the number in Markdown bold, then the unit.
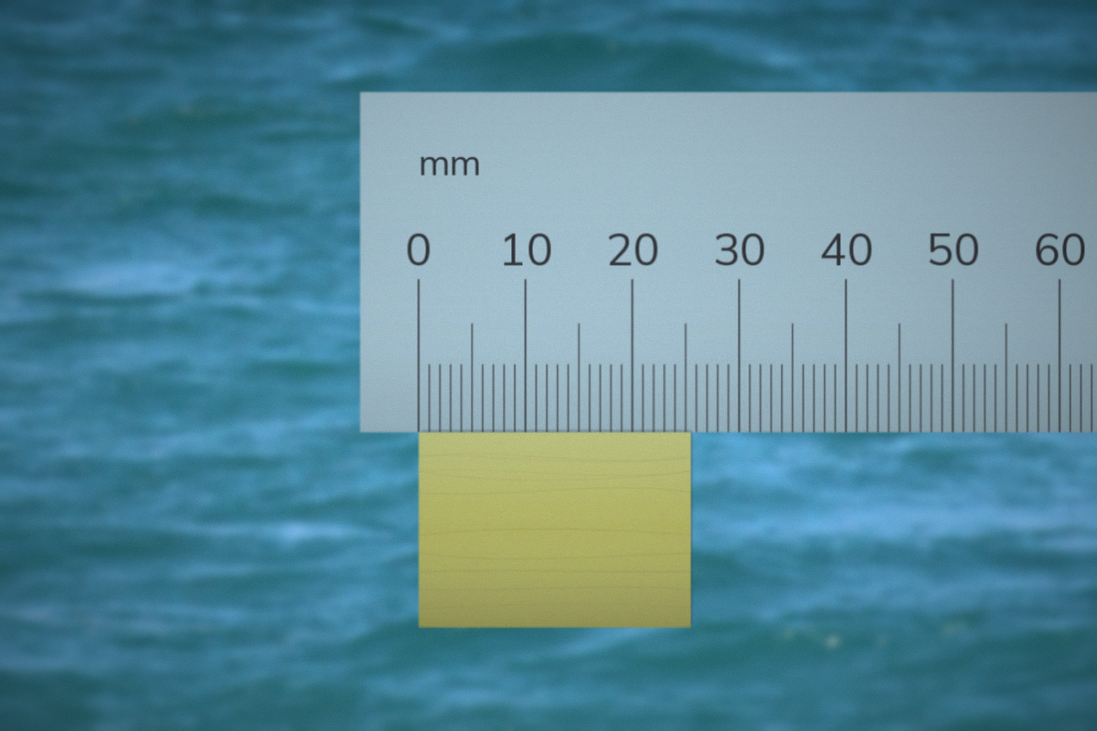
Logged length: **25.5** mm
